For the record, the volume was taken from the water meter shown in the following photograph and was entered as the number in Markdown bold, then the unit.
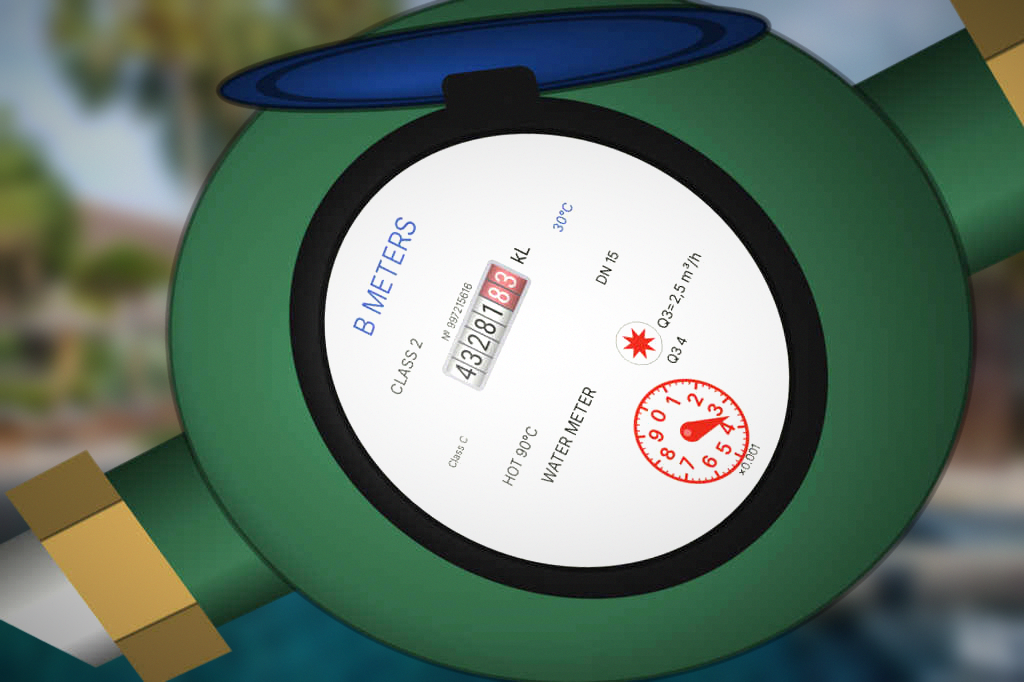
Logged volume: **43281.833** kL
